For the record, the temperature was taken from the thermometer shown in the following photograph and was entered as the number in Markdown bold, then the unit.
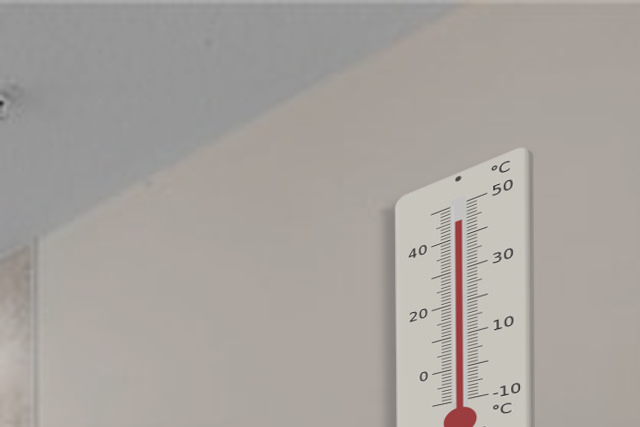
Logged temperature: **45** °C
